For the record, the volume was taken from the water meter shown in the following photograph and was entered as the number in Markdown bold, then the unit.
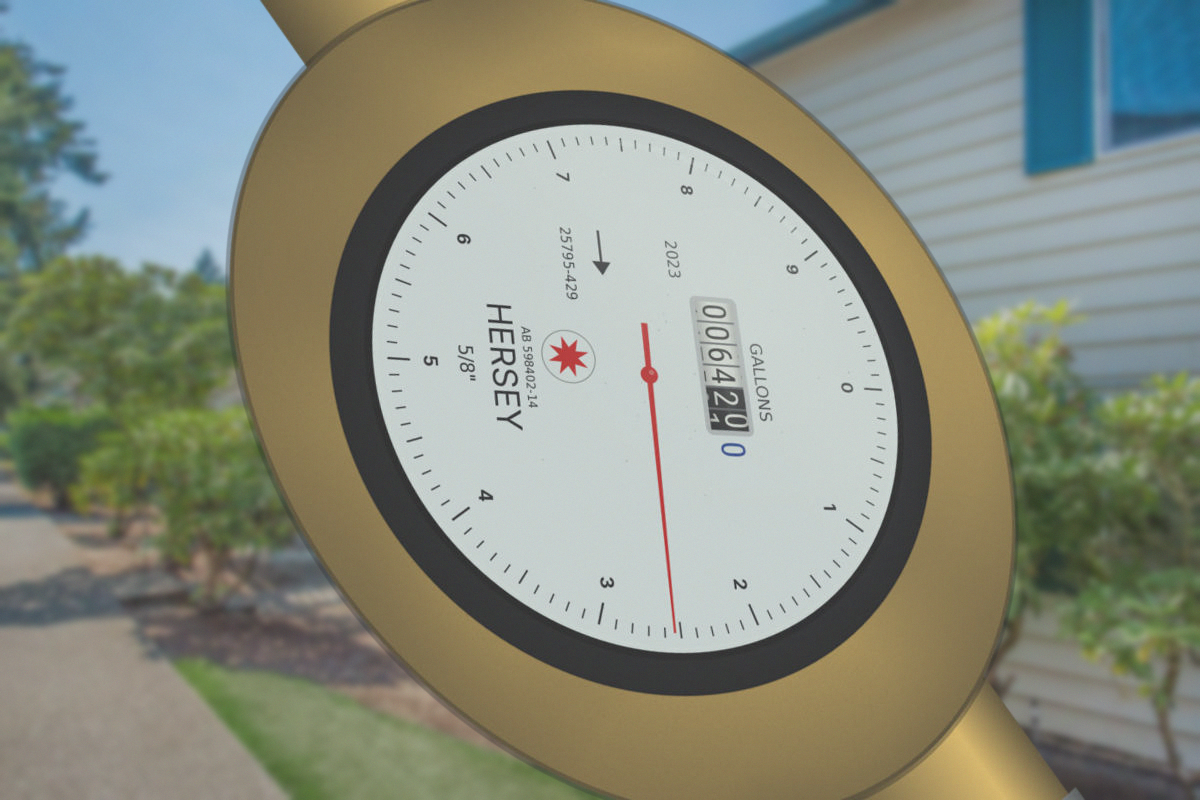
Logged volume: **64202.5** gal
